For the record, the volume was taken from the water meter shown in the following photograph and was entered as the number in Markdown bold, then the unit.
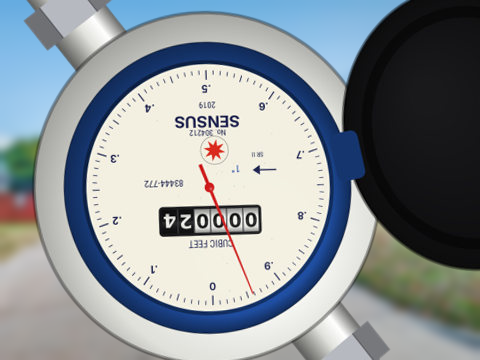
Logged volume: **23.94** ft³
